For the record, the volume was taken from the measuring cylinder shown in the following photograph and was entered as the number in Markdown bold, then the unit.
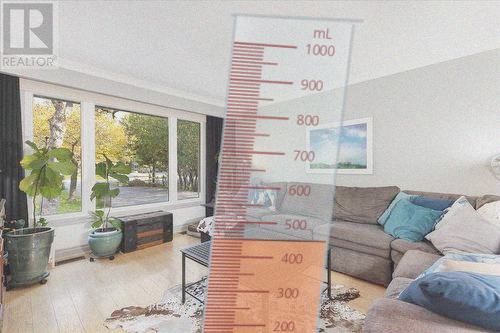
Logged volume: **450** mL
